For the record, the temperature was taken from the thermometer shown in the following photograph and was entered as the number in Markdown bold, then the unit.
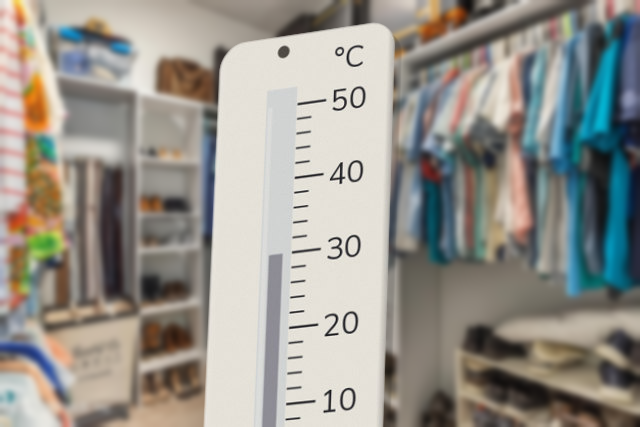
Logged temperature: **30** °C
